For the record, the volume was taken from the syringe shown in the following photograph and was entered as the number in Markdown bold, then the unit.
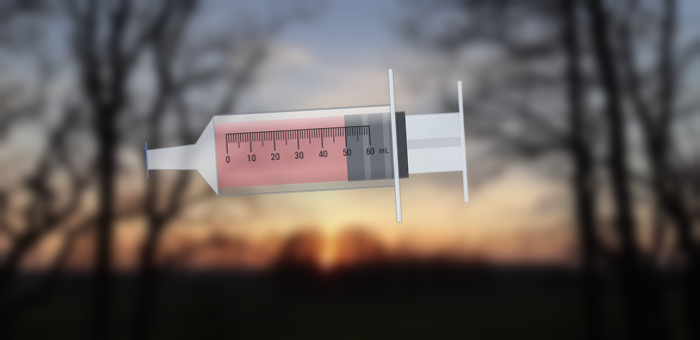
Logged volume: **50** mL
